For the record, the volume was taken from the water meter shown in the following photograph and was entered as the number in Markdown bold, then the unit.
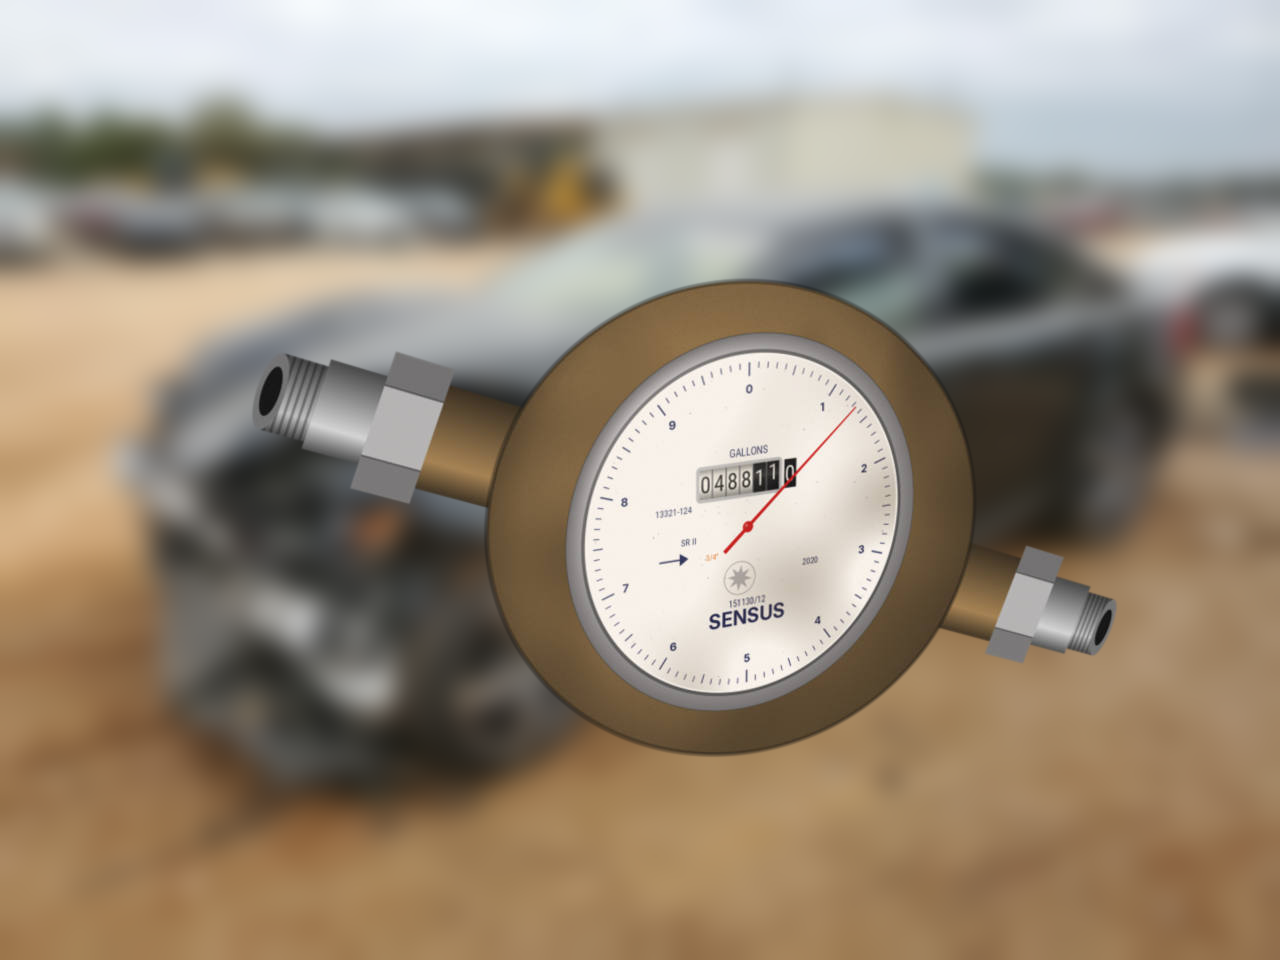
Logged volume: **488111.3** gal
